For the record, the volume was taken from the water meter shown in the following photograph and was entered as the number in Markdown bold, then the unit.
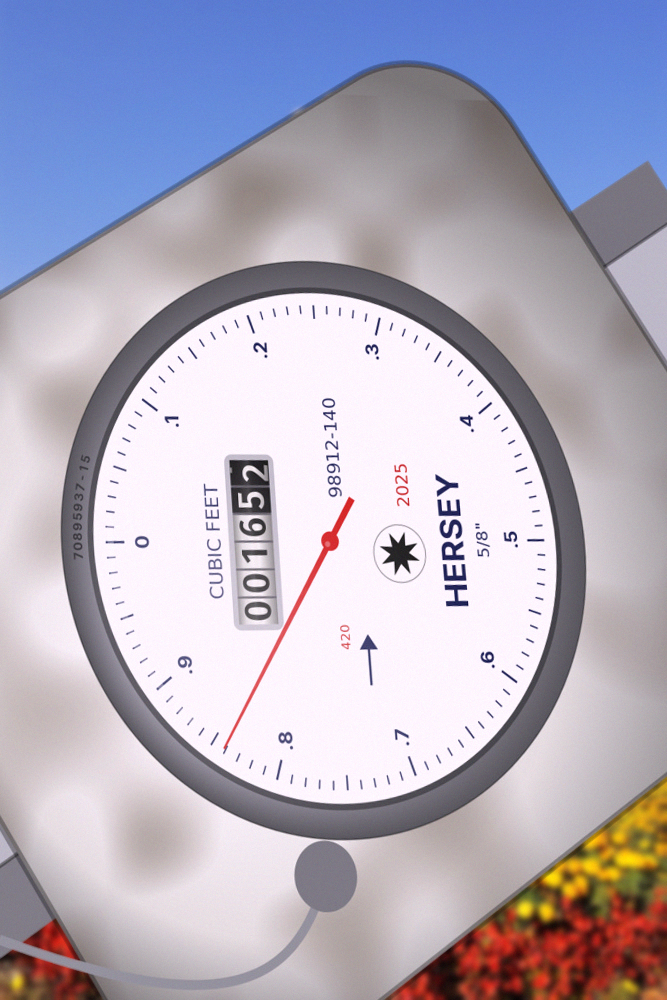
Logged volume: **1651.84** ft³
